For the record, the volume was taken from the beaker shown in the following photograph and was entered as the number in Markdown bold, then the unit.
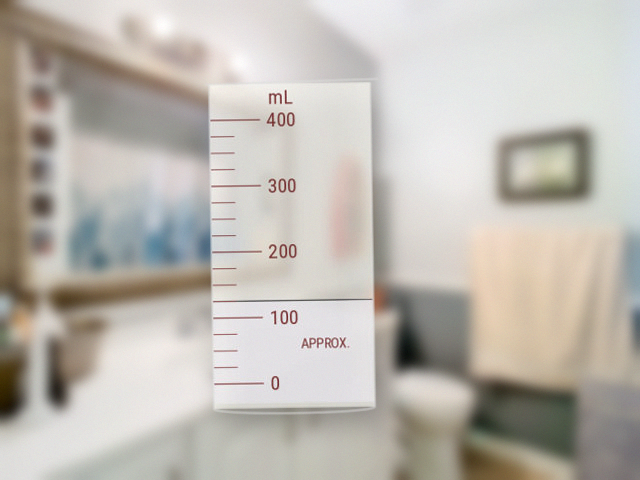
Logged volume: **125** mL
